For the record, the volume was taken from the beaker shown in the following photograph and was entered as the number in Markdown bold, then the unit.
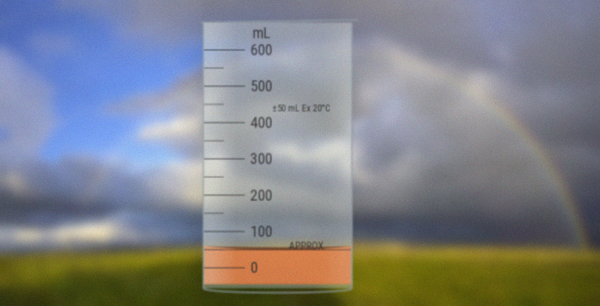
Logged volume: **50** mL
